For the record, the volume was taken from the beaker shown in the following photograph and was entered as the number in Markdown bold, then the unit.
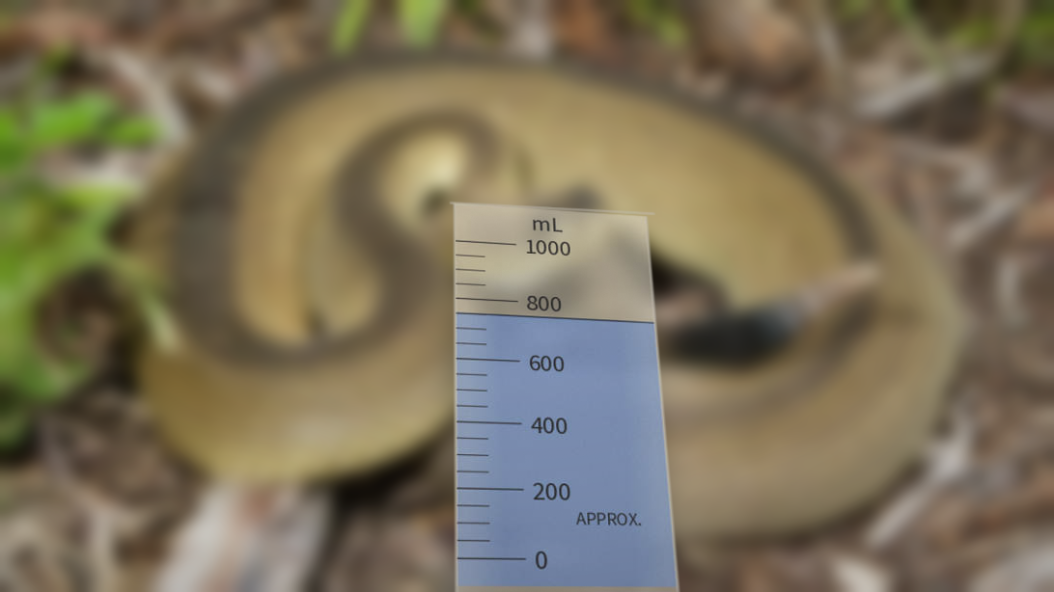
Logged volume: **750** mL
